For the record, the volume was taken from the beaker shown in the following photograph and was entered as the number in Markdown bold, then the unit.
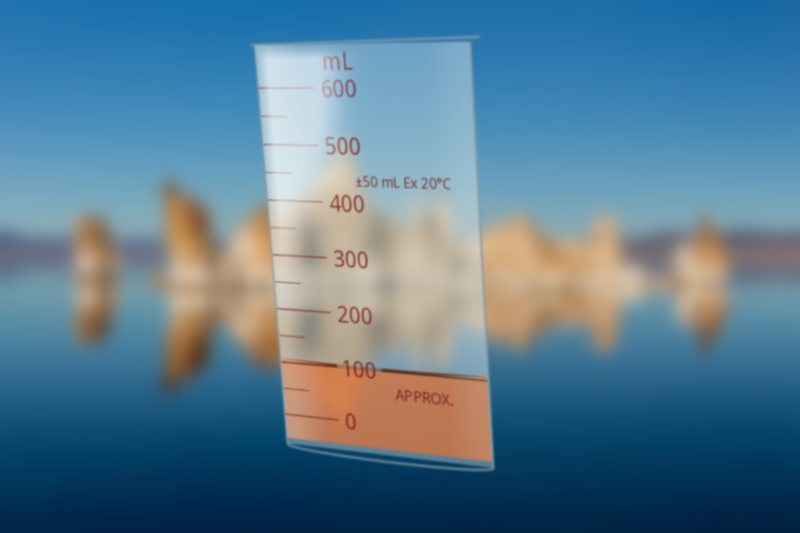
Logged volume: **100** mL
